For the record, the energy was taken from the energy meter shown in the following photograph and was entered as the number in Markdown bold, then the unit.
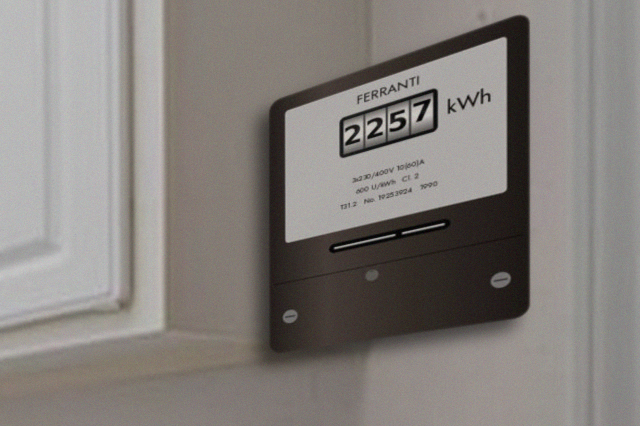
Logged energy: **2257** kWh
